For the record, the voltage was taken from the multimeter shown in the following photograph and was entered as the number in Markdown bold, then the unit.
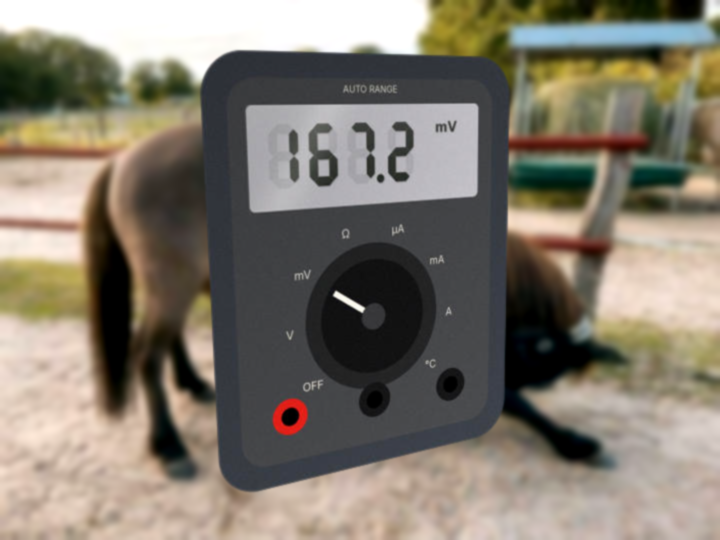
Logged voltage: **167.2** mV
